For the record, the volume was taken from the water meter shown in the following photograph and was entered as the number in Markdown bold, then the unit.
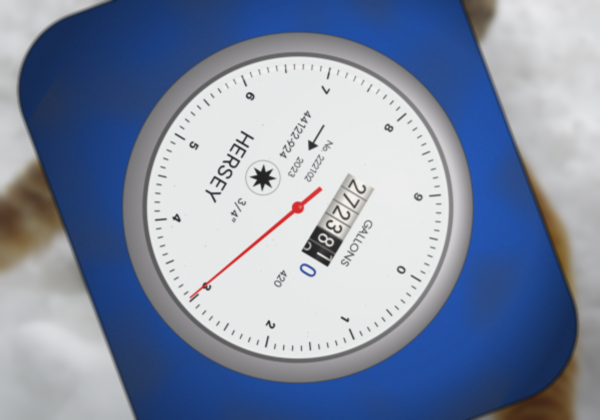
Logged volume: **2723813.0** gal
